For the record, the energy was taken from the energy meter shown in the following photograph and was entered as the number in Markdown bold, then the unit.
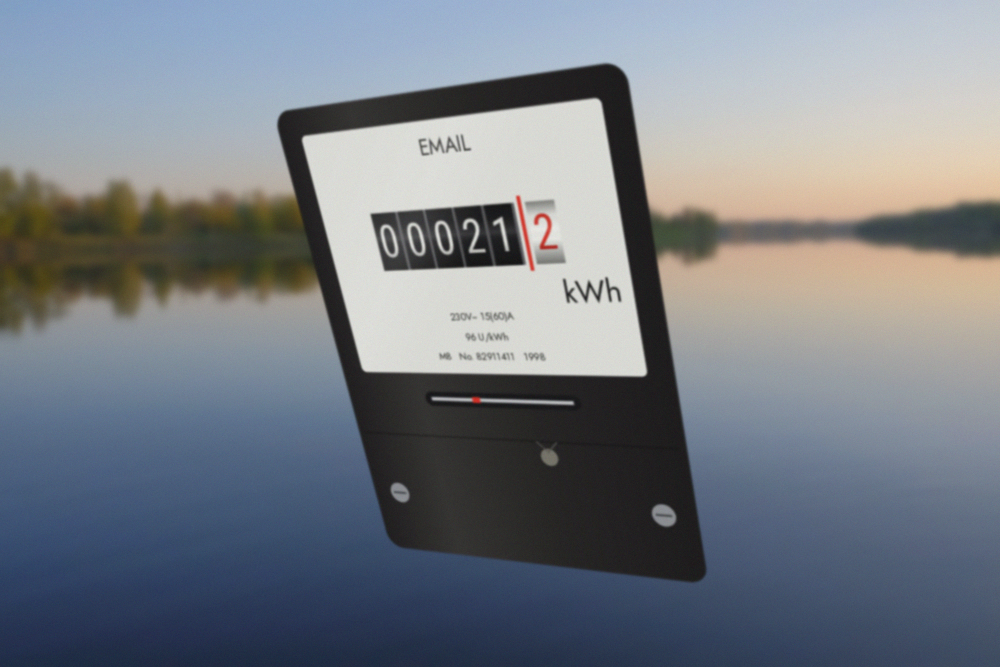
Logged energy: **21.2** kWh
